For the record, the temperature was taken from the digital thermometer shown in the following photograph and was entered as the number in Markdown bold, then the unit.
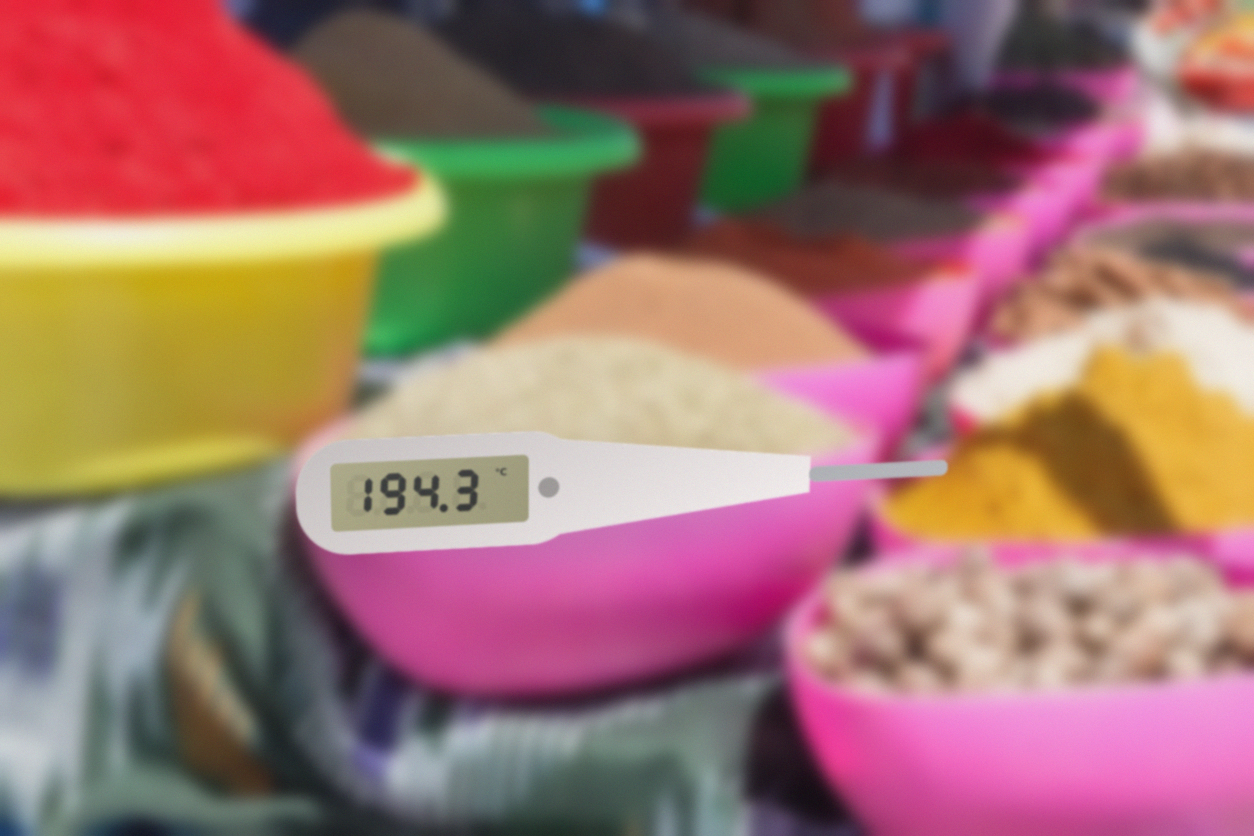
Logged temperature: **194.3** °C
